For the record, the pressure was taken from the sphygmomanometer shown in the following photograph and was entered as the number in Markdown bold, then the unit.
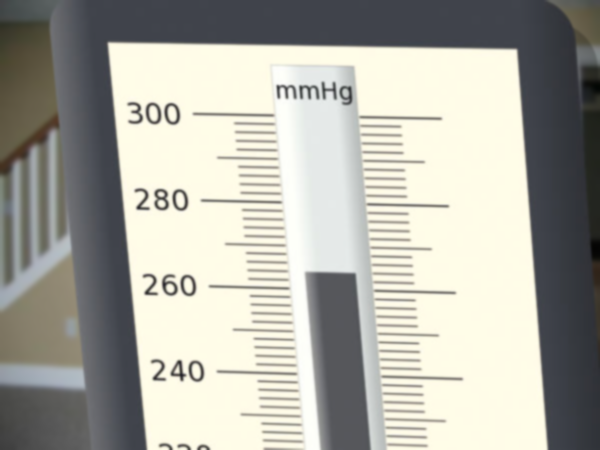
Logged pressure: **264** mmHg
